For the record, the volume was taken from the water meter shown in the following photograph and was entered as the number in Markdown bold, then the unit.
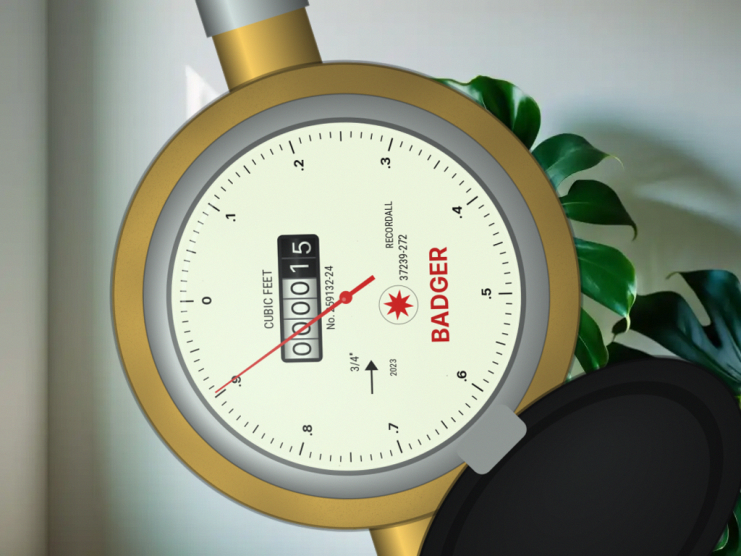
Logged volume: **14.90** ft³
